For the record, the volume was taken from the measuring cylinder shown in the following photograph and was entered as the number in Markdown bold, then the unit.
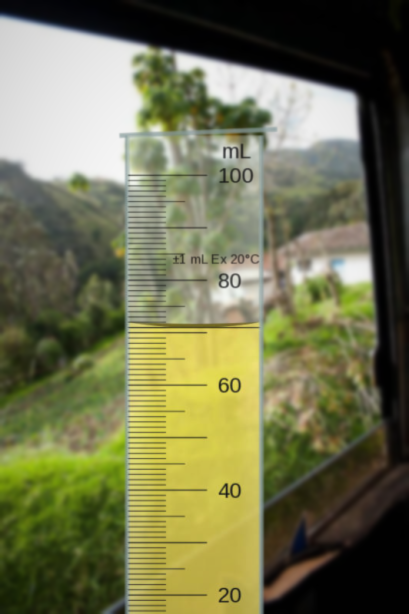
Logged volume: **71** mL
